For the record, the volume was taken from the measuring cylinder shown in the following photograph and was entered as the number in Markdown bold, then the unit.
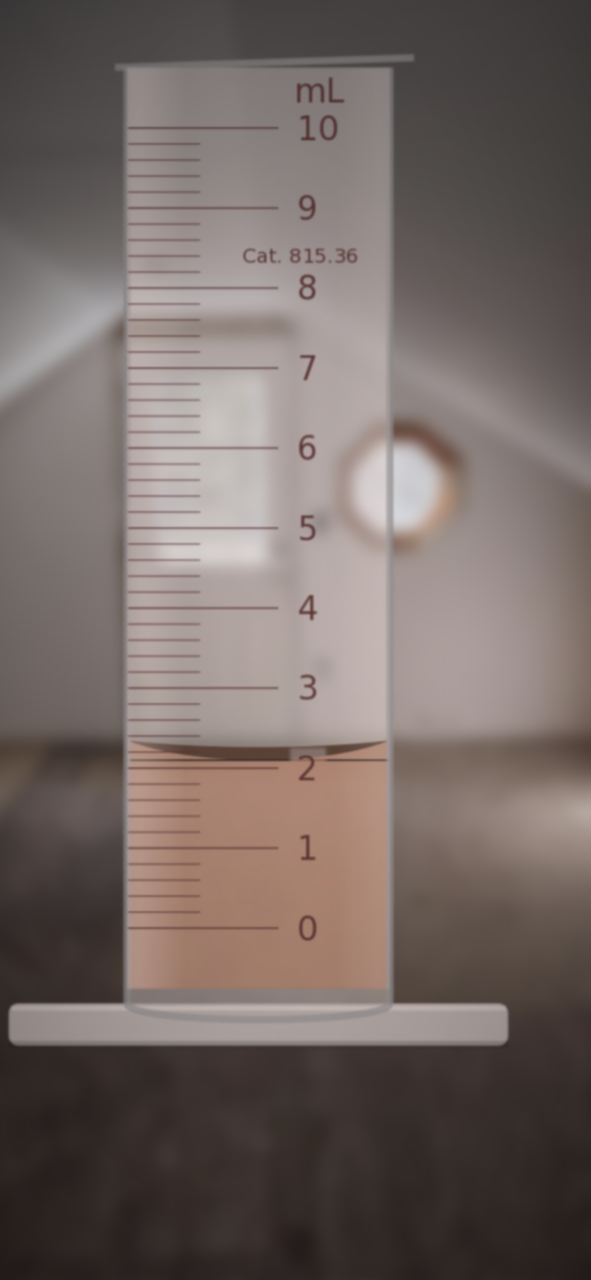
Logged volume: **2.1** mL
